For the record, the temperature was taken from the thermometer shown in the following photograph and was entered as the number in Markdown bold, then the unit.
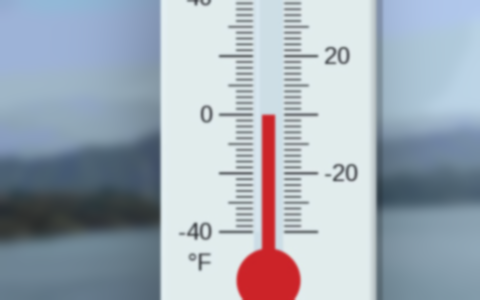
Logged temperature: **0** °F
